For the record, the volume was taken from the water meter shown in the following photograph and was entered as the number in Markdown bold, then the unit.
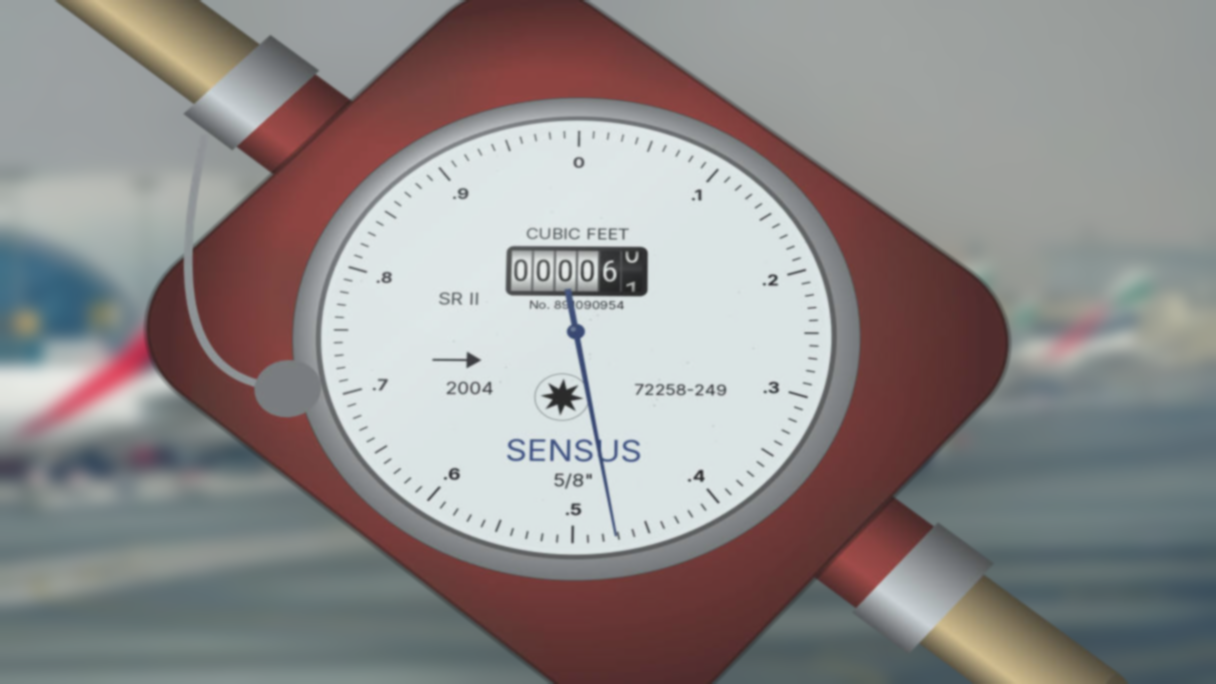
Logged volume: **60.47** ft³
